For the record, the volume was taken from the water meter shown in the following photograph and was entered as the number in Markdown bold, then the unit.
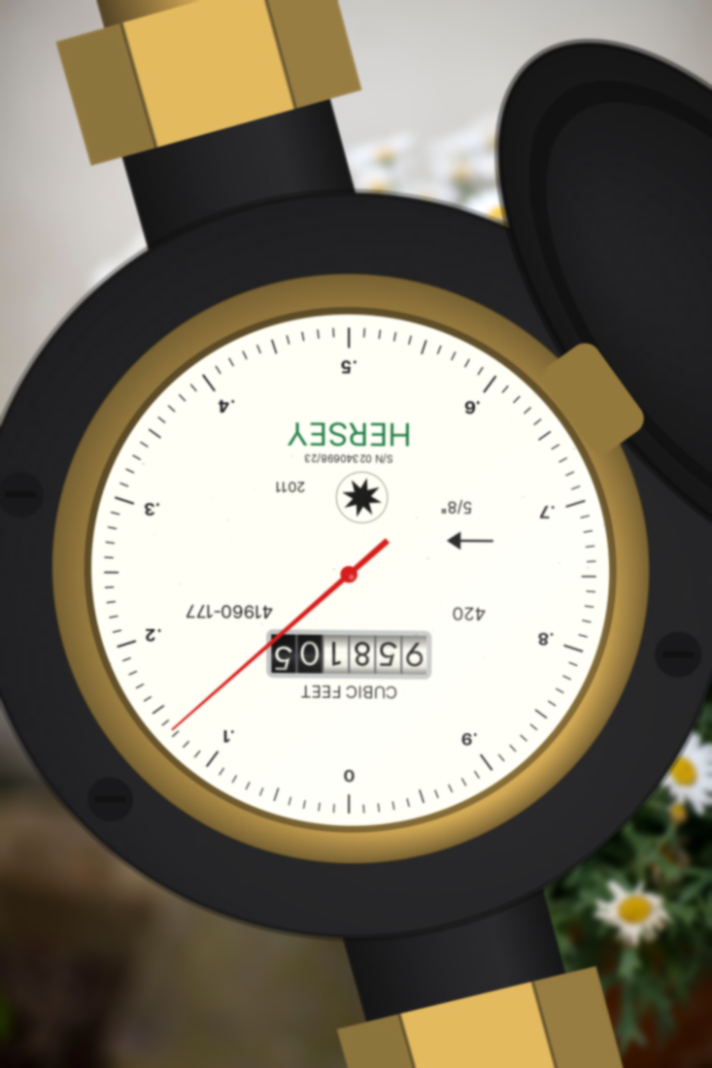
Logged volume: **958105.13** ft³
